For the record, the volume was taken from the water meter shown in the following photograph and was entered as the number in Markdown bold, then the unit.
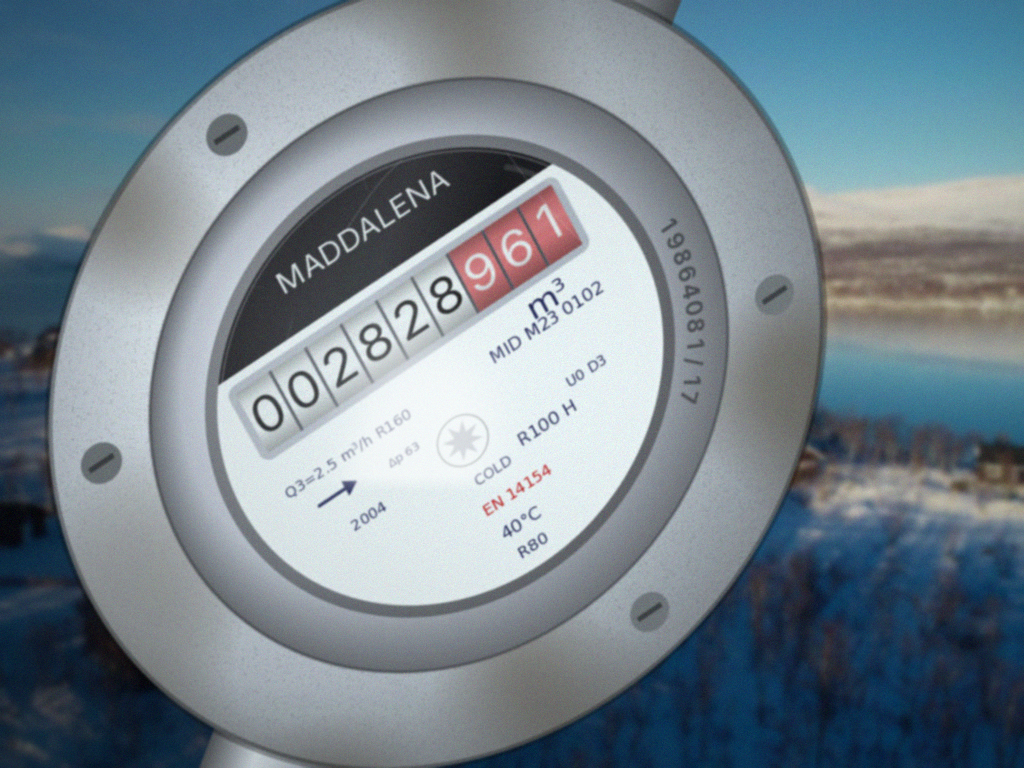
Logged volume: **2828.961** m³
